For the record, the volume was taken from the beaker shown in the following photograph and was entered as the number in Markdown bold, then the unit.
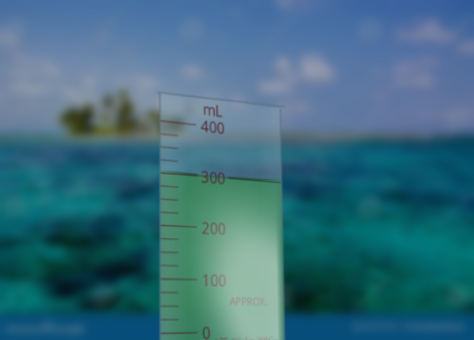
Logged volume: **300** mL
